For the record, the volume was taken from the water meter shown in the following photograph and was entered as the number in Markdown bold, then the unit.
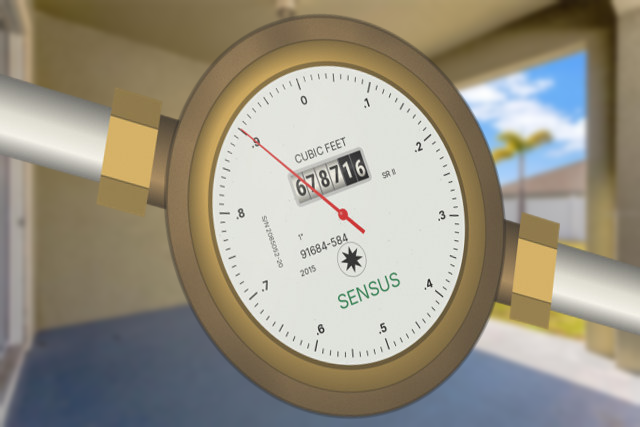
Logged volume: **678715.90** ft³
